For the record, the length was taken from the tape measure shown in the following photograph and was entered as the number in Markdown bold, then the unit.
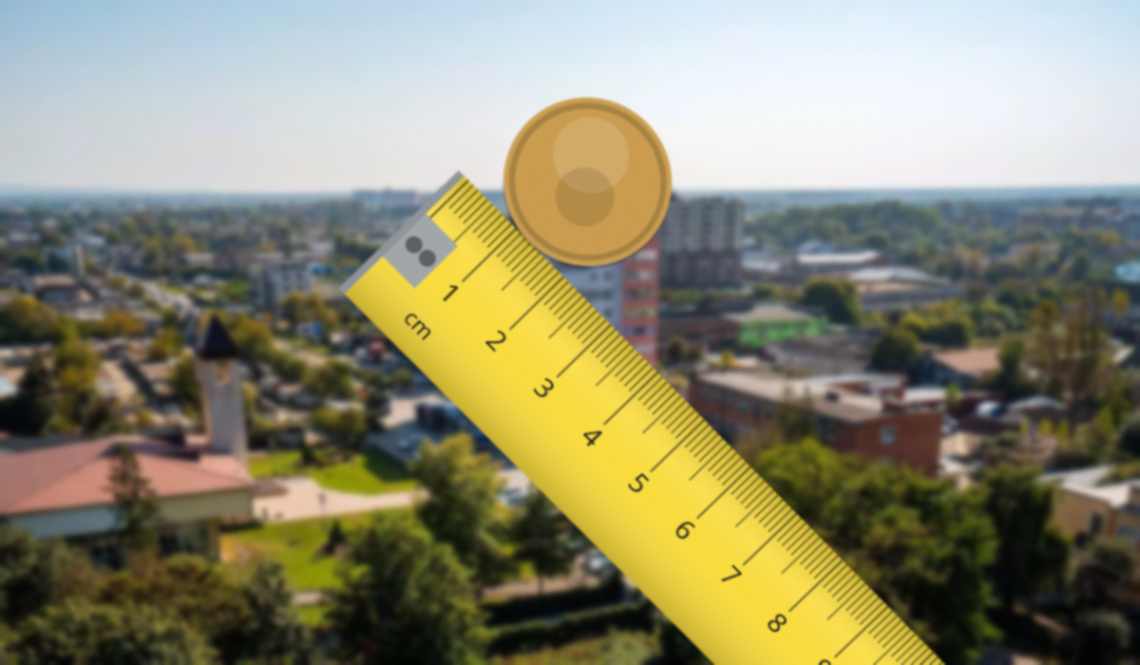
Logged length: **2.5** cm
